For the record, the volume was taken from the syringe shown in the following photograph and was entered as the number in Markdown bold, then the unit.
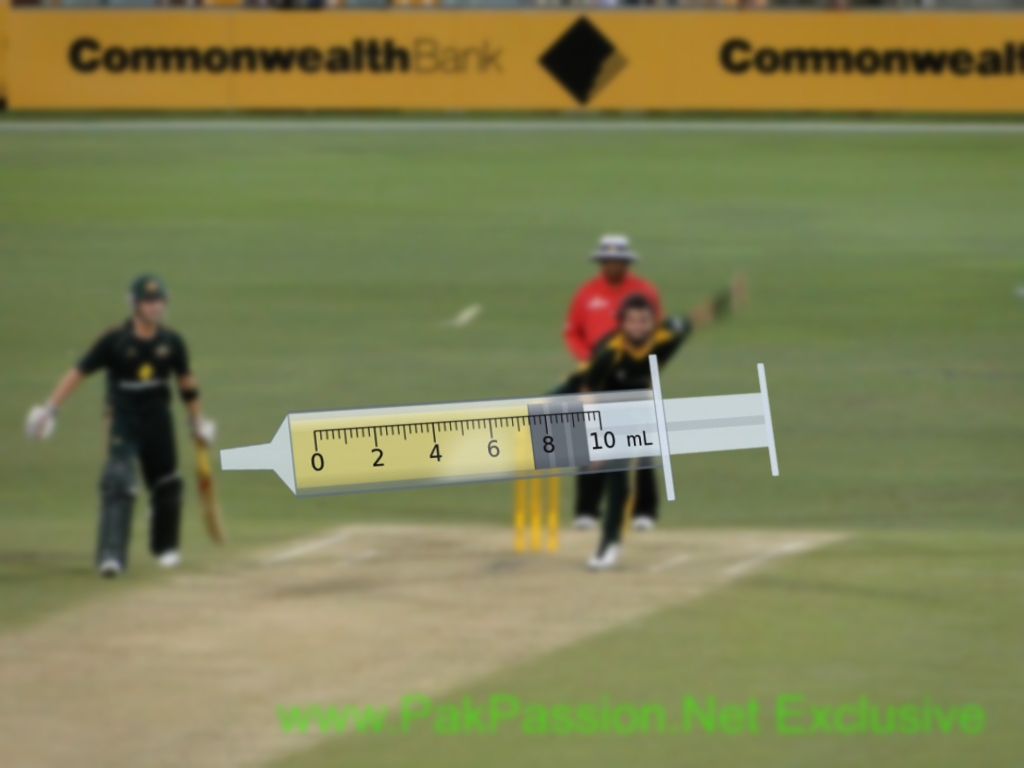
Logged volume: **7.4** mL
